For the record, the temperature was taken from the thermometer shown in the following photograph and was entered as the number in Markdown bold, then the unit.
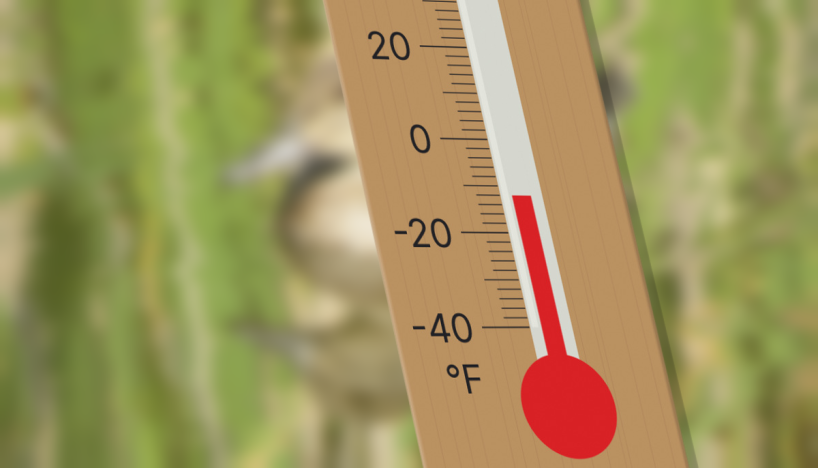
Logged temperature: **-12** °F
